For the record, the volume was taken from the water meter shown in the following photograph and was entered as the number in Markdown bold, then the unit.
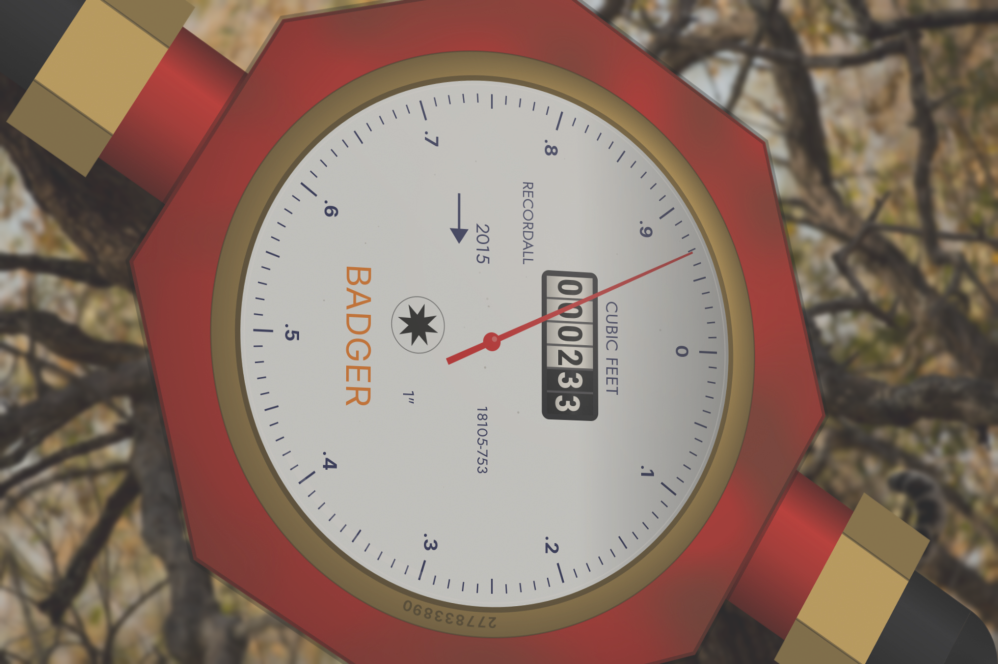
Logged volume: **232.93** ft³
